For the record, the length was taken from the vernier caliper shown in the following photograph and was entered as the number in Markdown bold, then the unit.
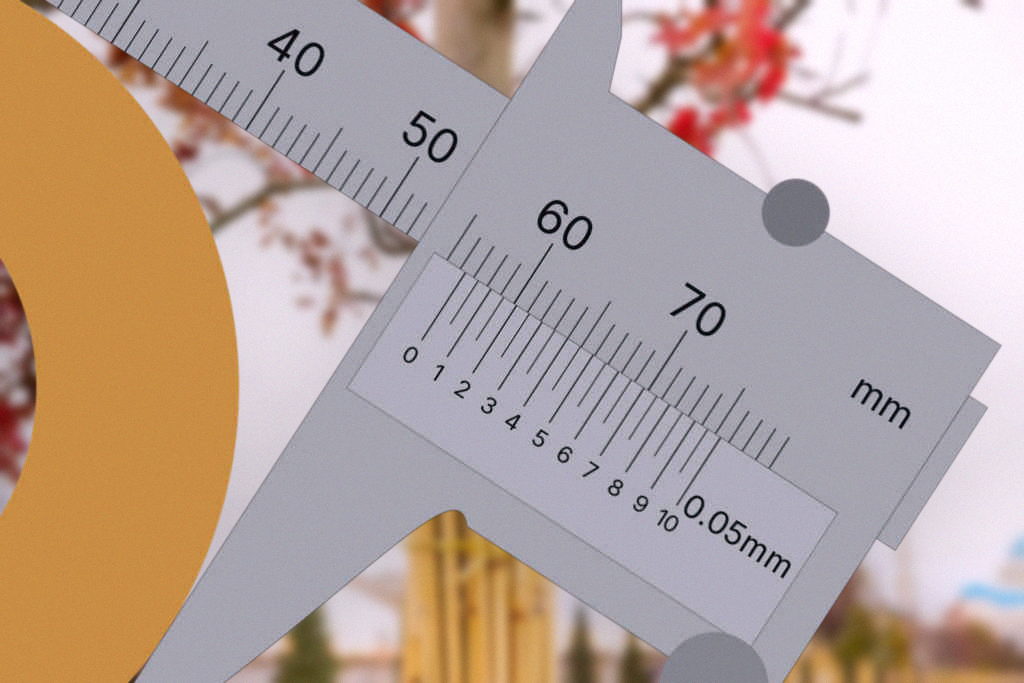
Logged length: **56.4** mm
